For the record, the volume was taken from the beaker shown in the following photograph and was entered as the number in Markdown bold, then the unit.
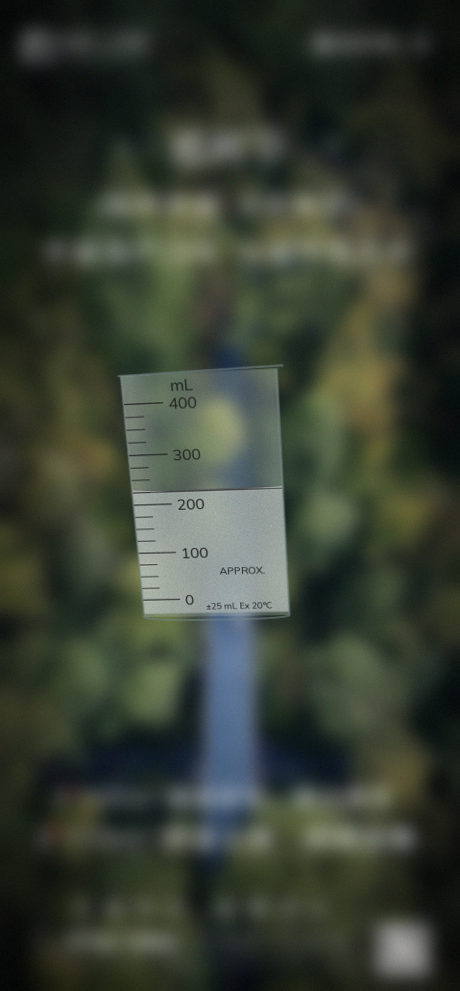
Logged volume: **225** mL
